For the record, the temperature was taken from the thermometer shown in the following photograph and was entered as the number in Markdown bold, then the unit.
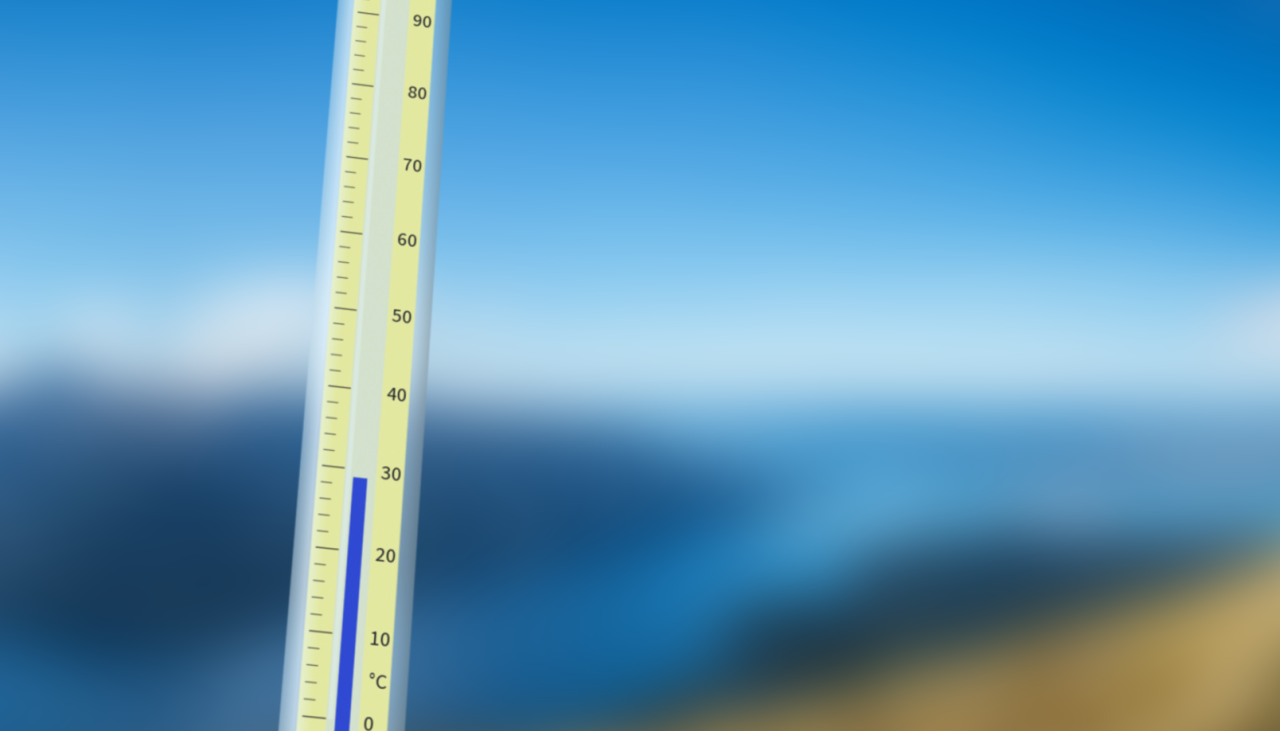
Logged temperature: **29** °C
